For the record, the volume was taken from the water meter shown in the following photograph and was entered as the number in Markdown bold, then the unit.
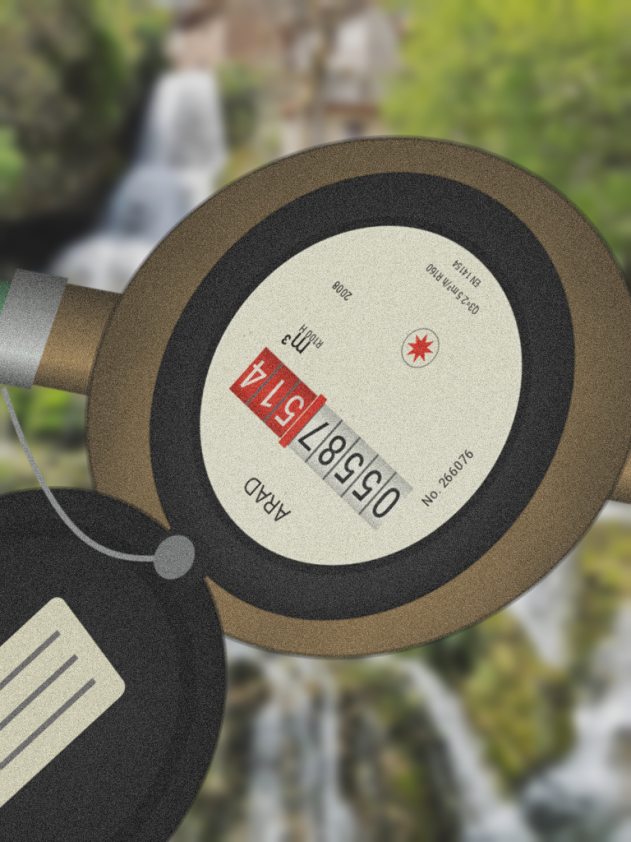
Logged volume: **5587.514** m³
